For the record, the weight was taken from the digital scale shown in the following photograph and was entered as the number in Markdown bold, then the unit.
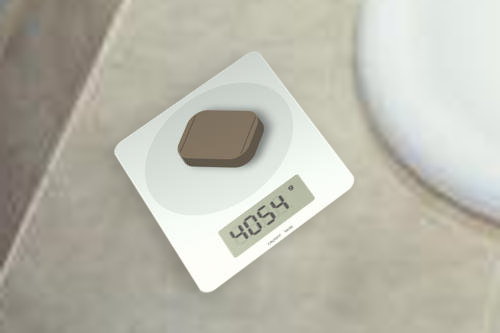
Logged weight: **4054** g
